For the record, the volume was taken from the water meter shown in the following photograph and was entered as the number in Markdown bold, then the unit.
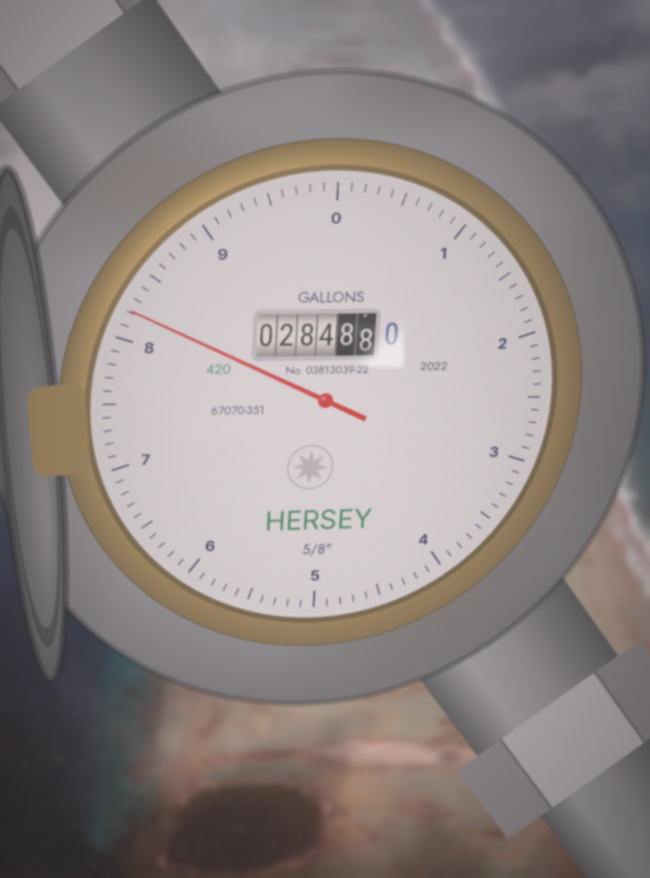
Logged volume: **284878.2** gal
